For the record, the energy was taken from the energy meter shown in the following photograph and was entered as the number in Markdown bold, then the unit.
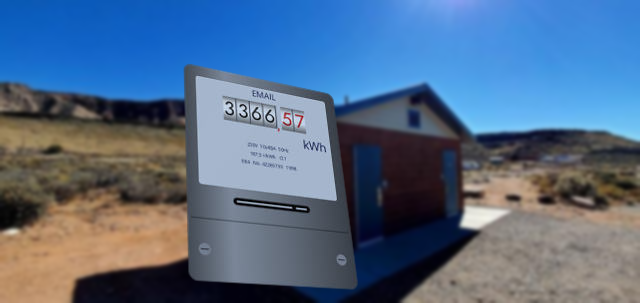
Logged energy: **3366.57** kWh
